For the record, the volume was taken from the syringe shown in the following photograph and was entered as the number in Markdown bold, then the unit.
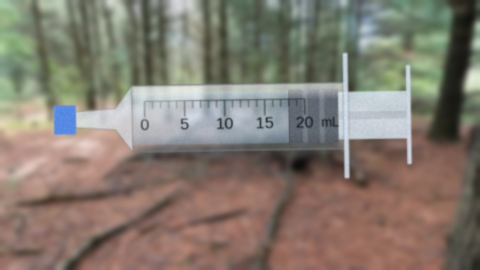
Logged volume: **18** mL
